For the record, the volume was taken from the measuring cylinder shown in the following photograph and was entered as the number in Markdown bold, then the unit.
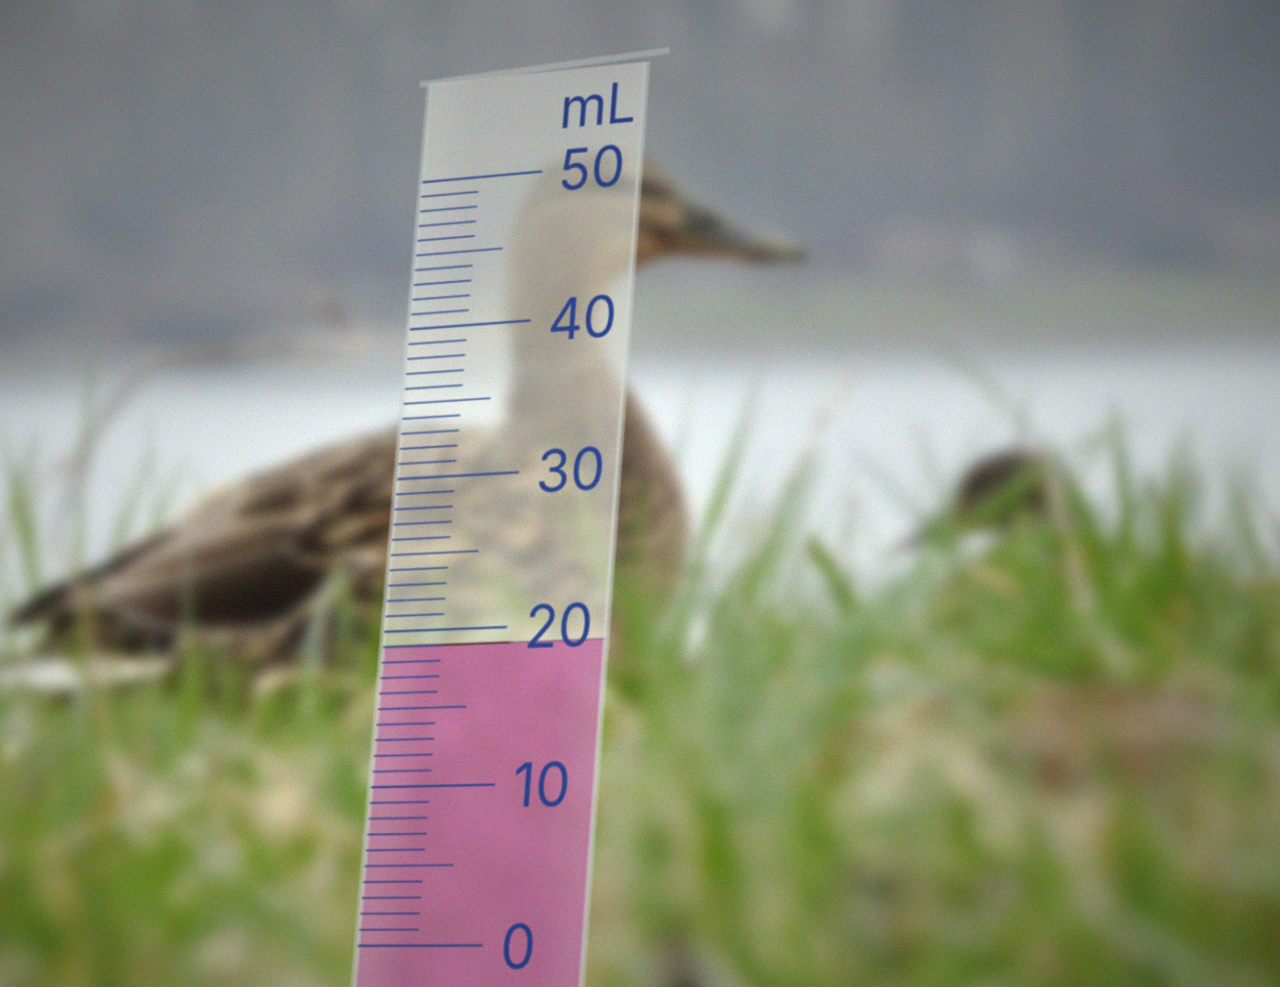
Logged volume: **19** mL
